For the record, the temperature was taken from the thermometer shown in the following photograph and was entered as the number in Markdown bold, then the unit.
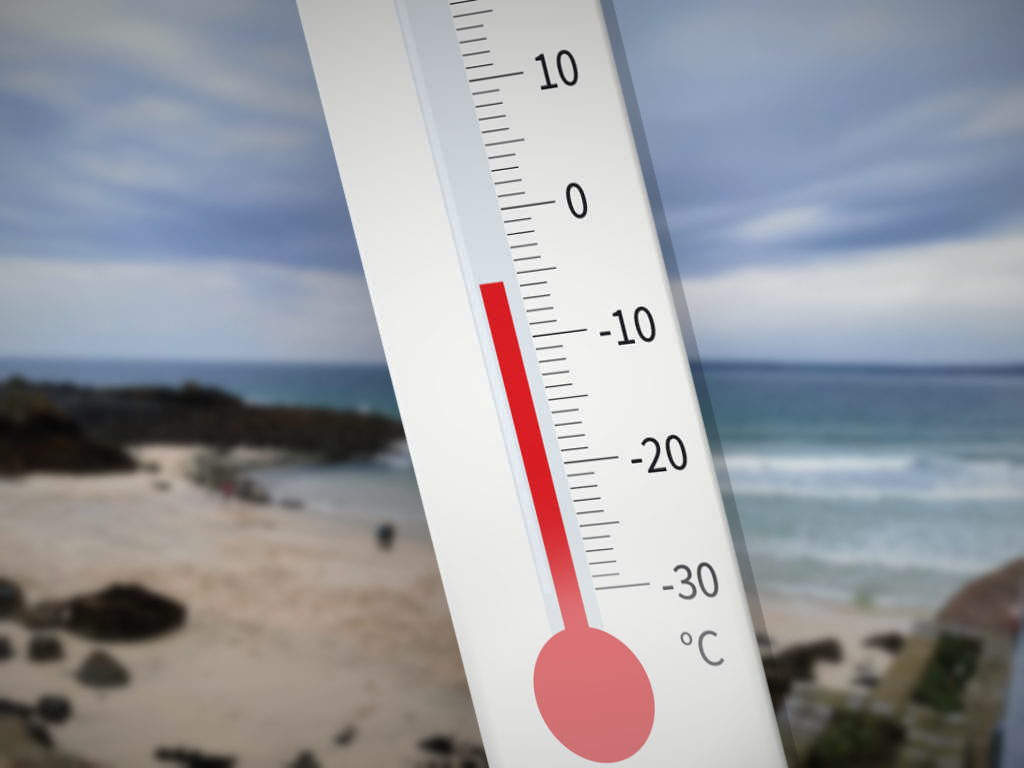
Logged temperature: **-5.5** °C
